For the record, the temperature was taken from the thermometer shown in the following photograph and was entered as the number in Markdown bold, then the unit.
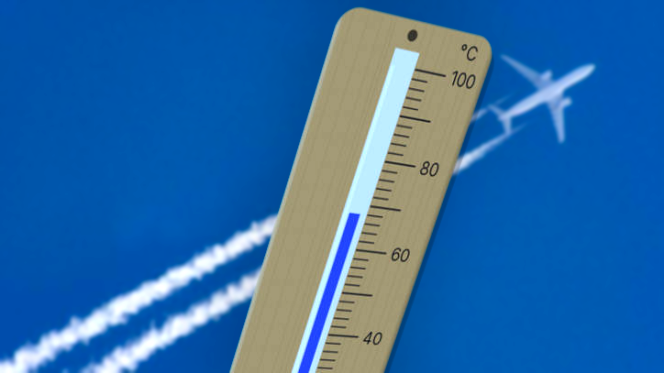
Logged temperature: **68** °C
